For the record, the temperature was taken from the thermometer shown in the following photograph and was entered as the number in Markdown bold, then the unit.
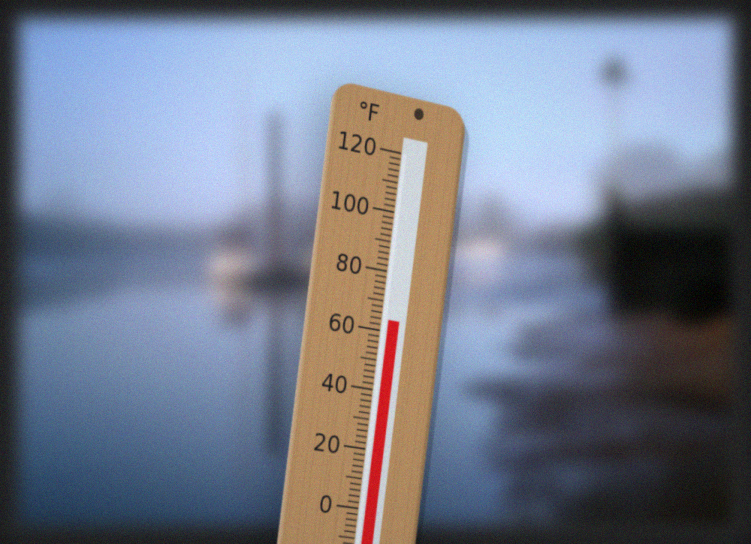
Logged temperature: **64** °F
